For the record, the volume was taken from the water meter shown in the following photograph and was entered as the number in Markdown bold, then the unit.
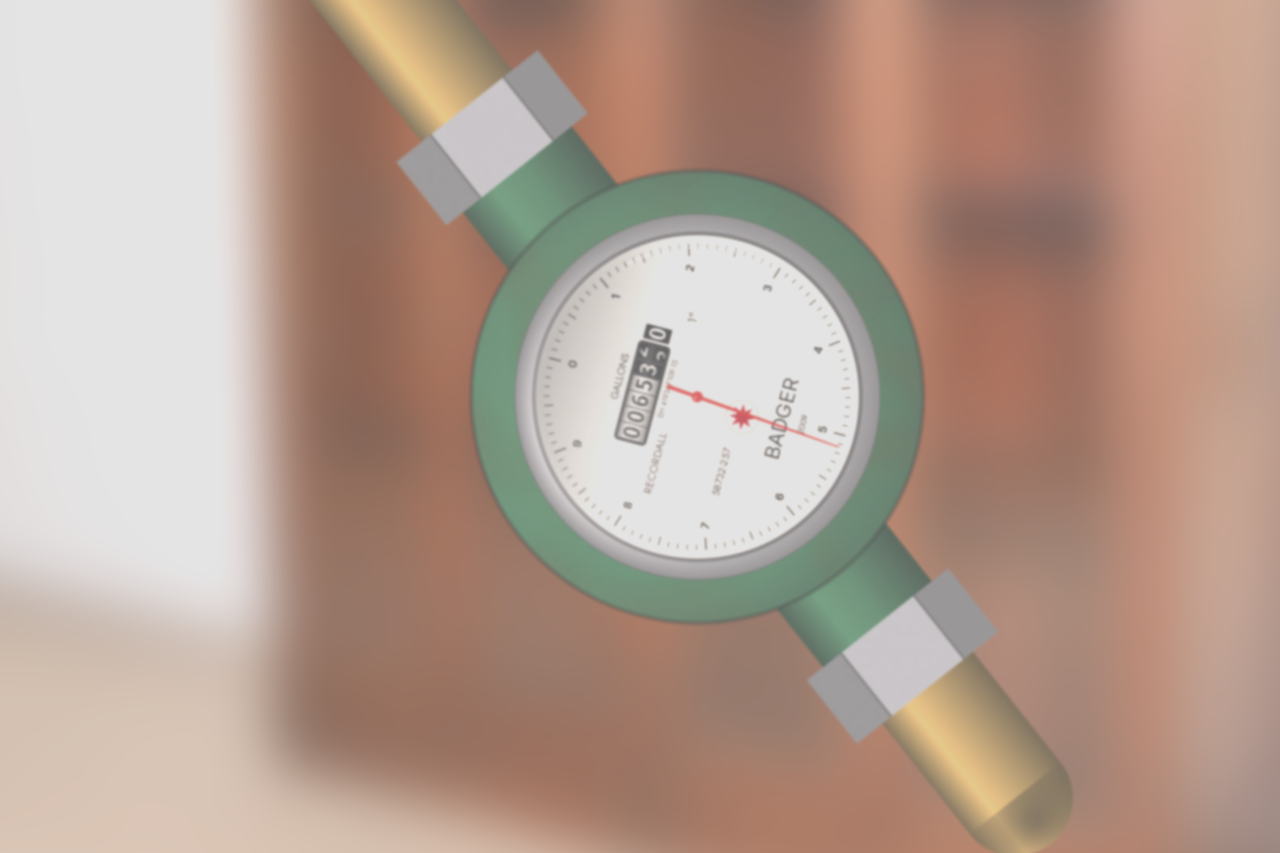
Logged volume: **65325.1** gal
